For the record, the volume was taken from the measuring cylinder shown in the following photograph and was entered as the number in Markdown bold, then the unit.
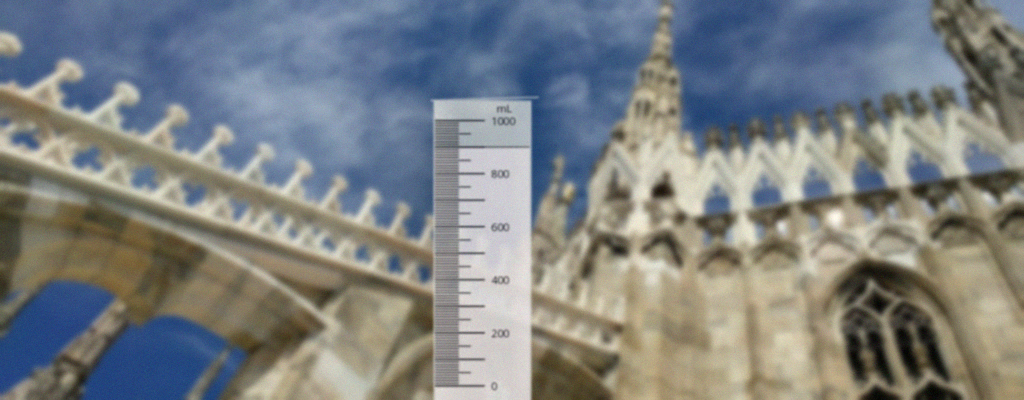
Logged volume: **900** mL
